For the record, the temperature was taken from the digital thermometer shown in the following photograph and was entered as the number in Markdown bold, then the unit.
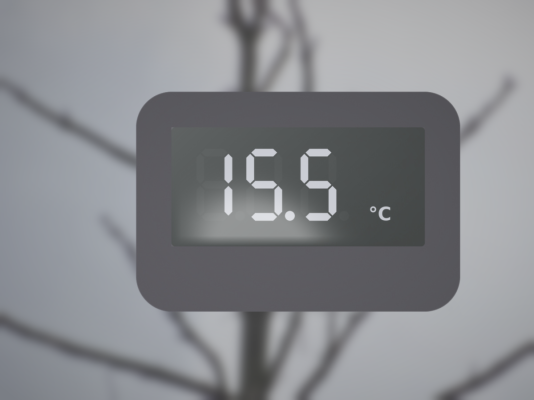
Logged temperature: **15.5** °C
